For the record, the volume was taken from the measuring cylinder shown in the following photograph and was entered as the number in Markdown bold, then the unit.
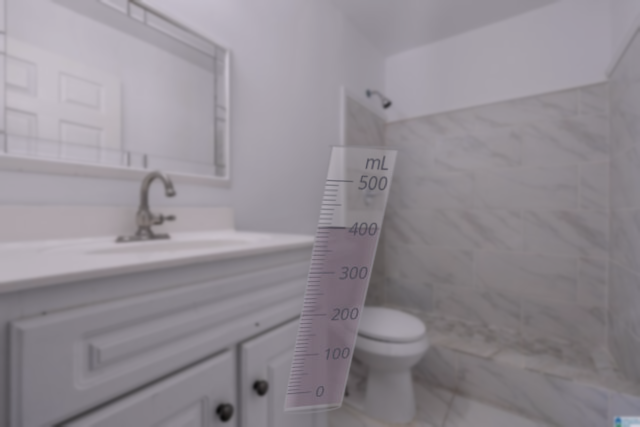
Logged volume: **400** mL
